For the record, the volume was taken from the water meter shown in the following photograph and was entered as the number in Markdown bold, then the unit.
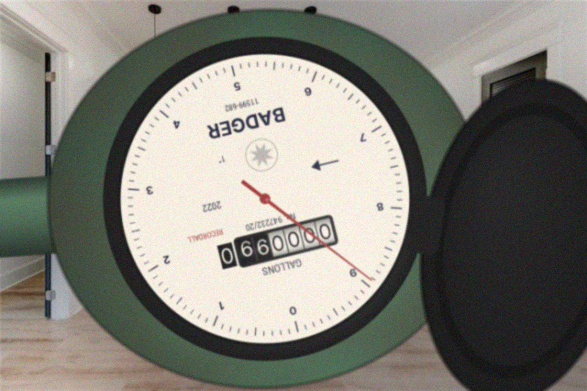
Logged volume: **988.9** gal
